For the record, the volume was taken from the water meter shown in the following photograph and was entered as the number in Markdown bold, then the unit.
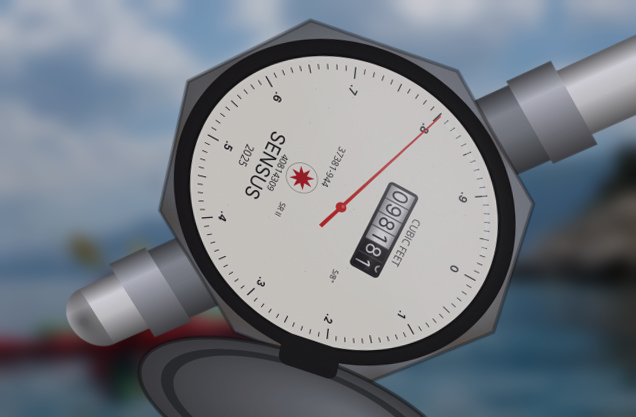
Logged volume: **98180.80** ft³
